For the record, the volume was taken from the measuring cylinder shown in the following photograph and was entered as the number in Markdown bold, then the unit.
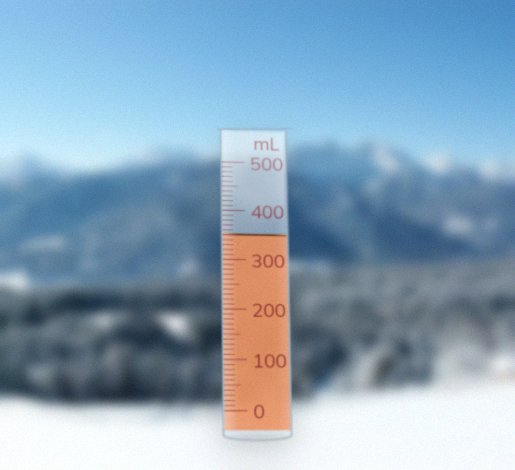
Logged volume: **350** mL
